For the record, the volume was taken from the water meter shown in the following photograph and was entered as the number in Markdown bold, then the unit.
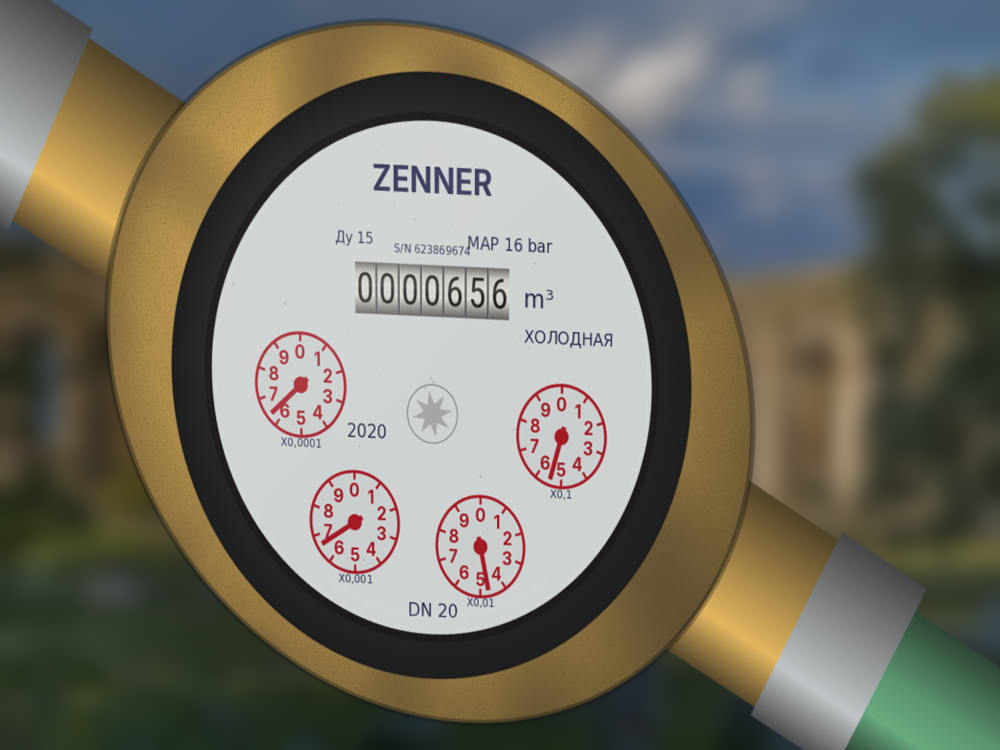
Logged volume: **656.5466** m³
